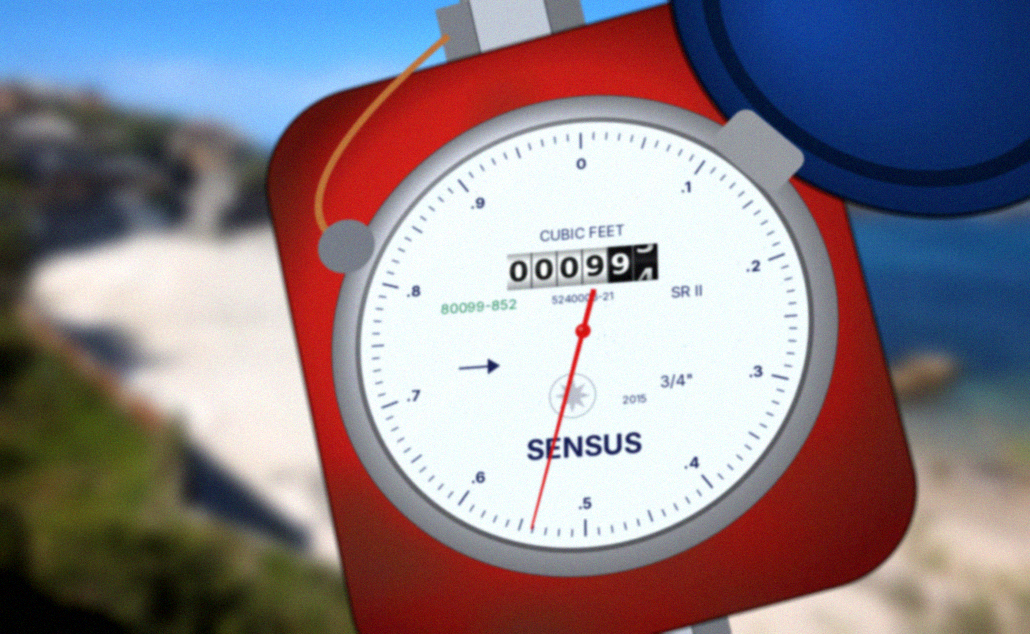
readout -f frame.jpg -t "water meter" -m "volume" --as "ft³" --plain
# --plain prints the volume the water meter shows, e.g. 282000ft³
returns 993.54ft³
